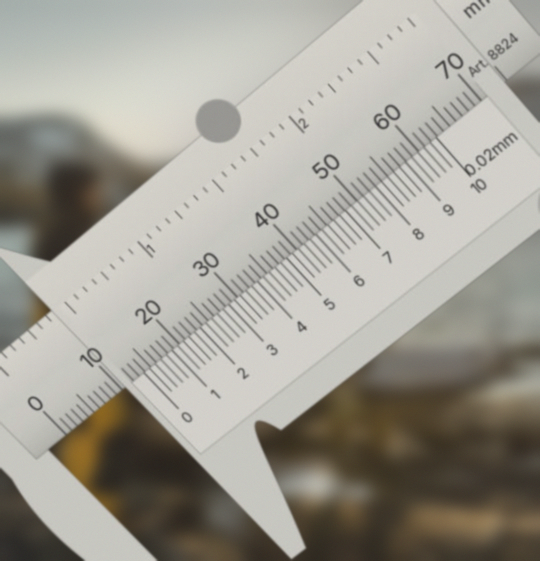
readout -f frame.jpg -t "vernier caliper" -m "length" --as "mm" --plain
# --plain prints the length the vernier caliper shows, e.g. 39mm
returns 13.8mm
